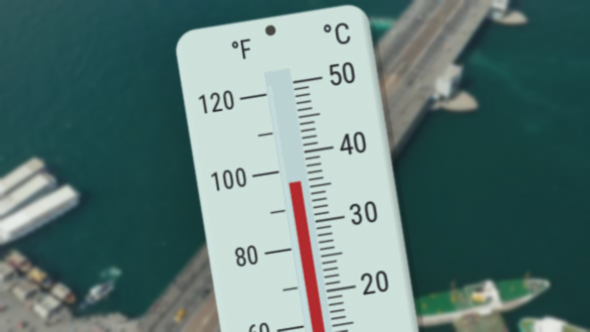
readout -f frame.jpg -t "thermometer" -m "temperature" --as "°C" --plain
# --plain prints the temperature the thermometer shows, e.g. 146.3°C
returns 36°C
